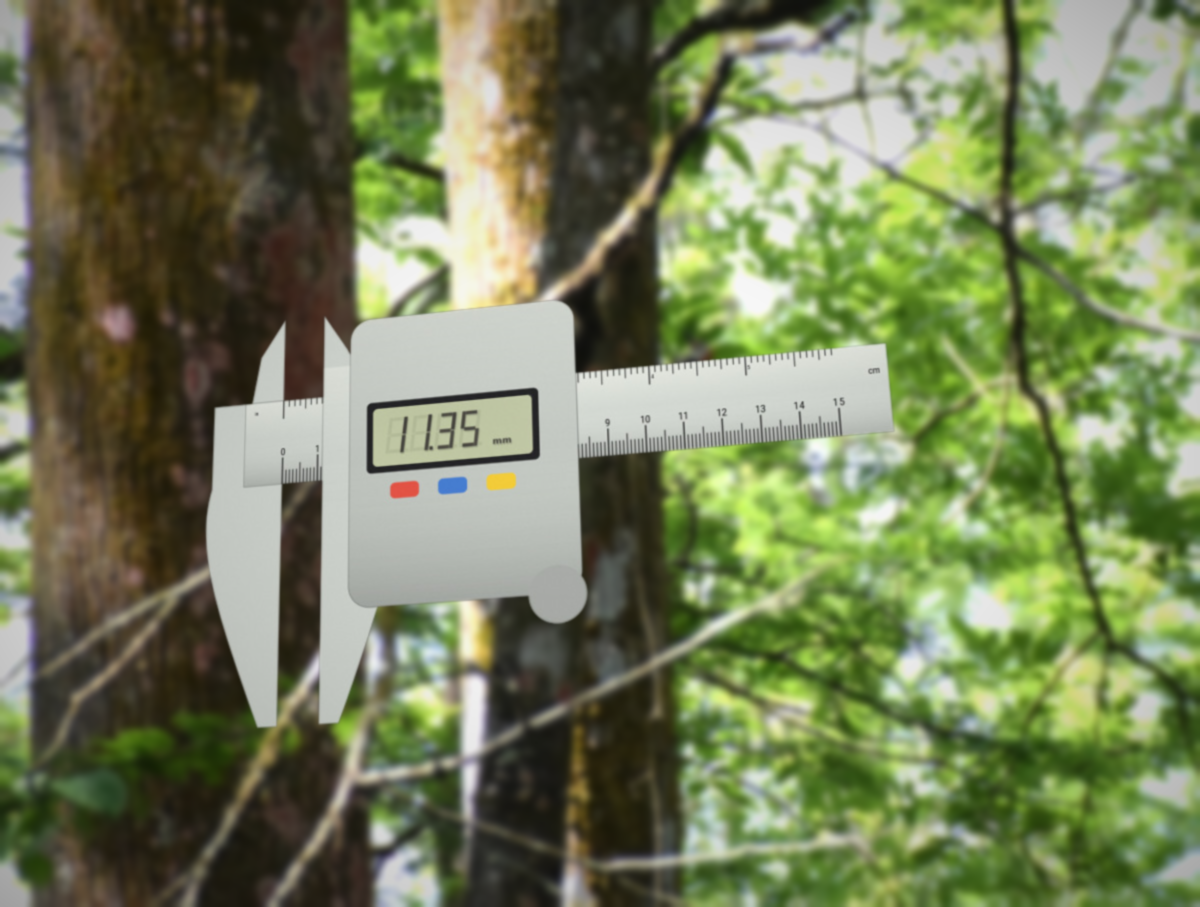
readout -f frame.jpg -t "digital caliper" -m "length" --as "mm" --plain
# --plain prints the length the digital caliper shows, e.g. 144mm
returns 11.35mm
